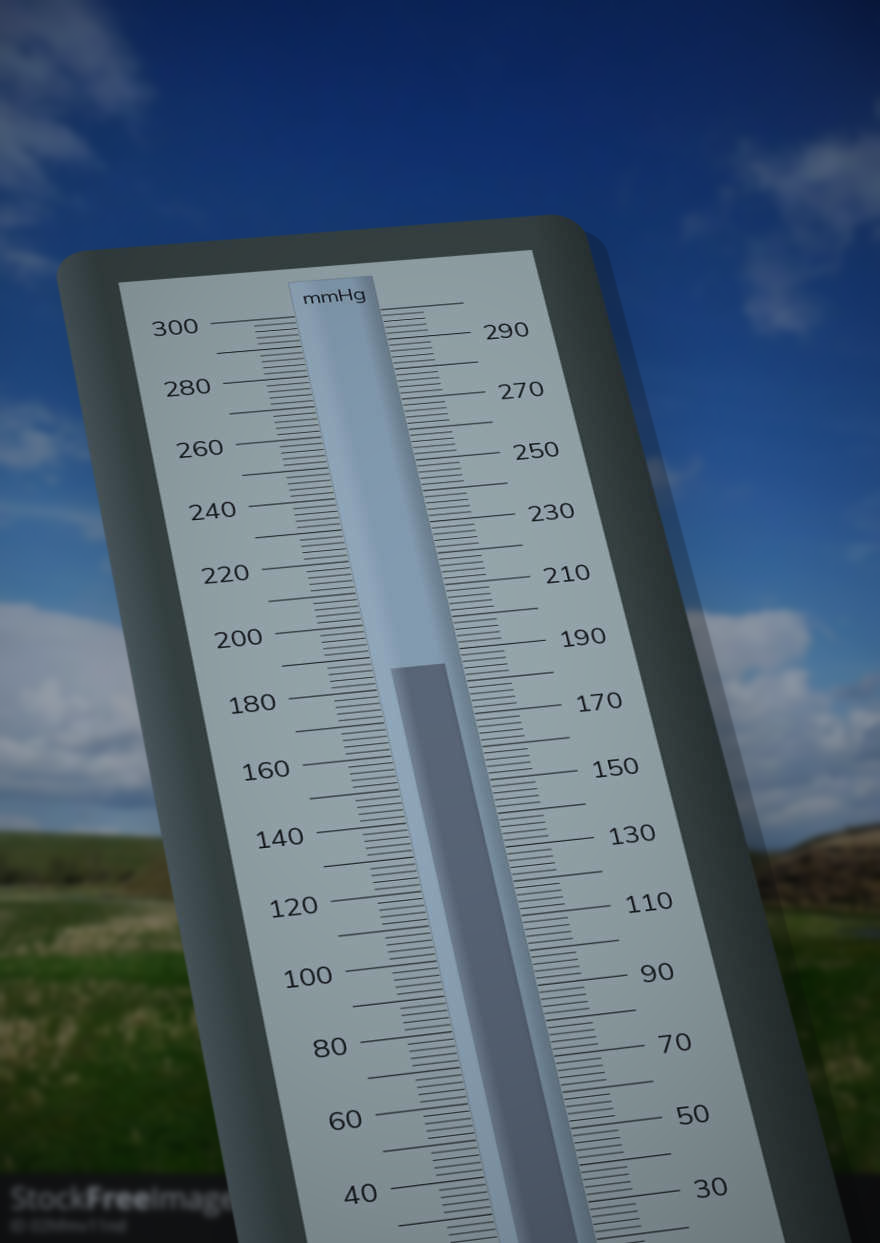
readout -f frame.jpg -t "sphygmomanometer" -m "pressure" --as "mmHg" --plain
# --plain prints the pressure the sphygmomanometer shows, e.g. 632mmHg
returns 186mmHg
